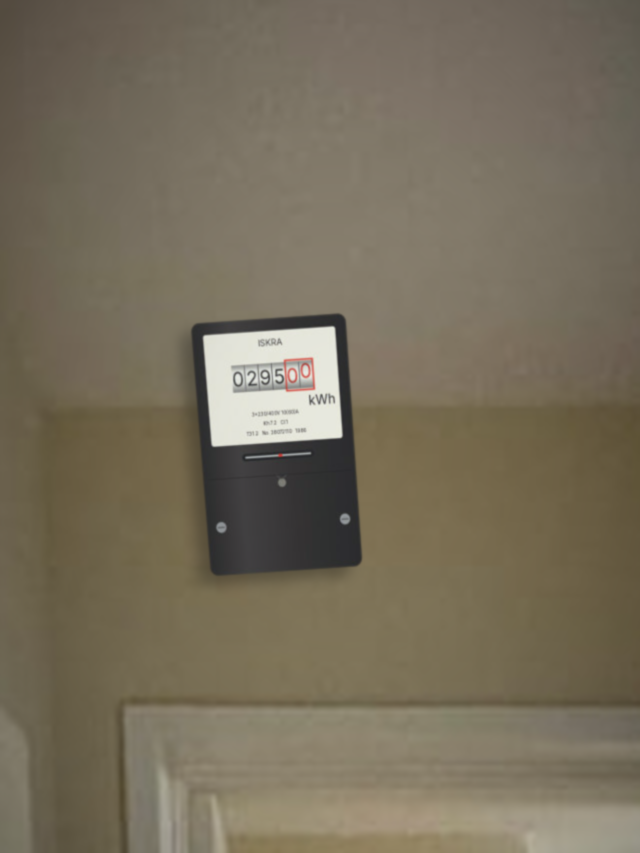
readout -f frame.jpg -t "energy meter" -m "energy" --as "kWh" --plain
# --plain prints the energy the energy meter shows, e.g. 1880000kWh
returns 295.00kWh
